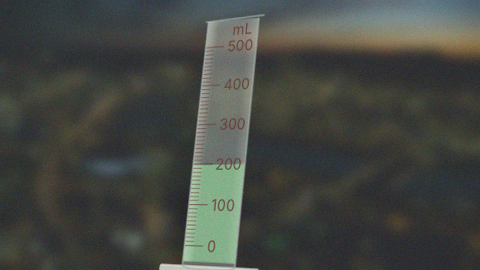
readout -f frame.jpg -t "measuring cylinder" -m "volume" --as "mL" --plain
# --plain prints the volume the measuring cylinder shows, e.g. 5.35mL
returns 200mL
